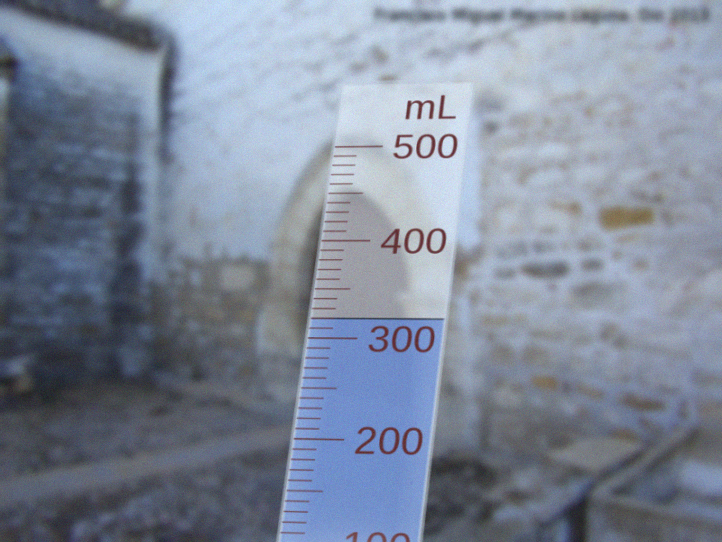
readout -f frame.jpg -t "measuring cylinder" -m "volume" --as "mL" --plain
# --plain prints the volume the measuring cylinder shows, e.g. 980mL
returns 320mL
